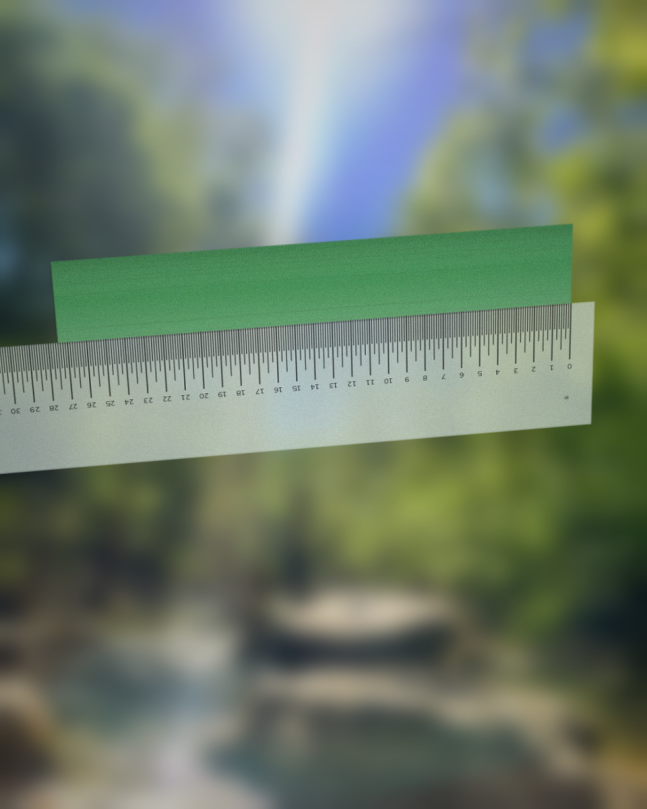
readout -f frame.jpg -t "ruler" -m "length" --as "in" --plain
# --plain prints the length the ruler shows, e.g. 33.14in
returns 27.5in
